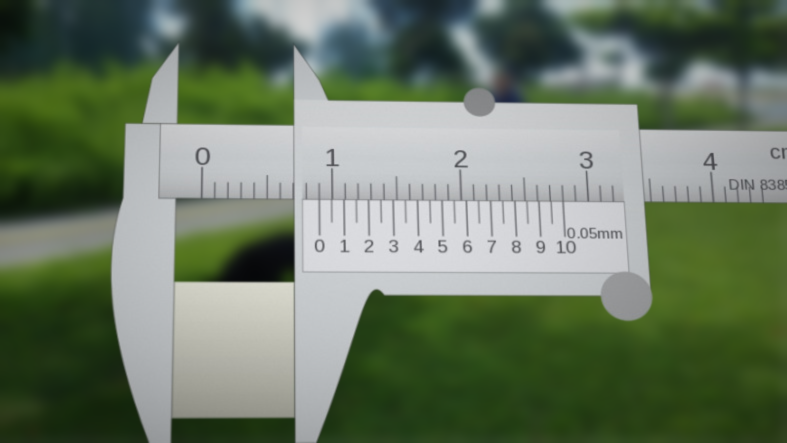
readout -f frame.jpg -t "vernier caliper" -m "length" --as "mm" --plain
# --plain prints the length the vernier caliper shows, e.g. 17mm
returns 9.0mm
